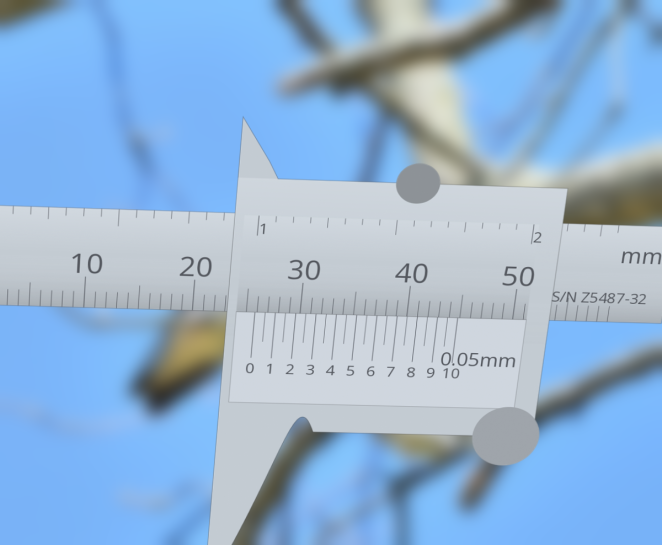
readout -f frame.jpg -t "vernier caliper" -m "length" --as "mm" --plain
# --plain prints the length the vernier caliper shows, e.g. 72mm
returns 25.8mm
